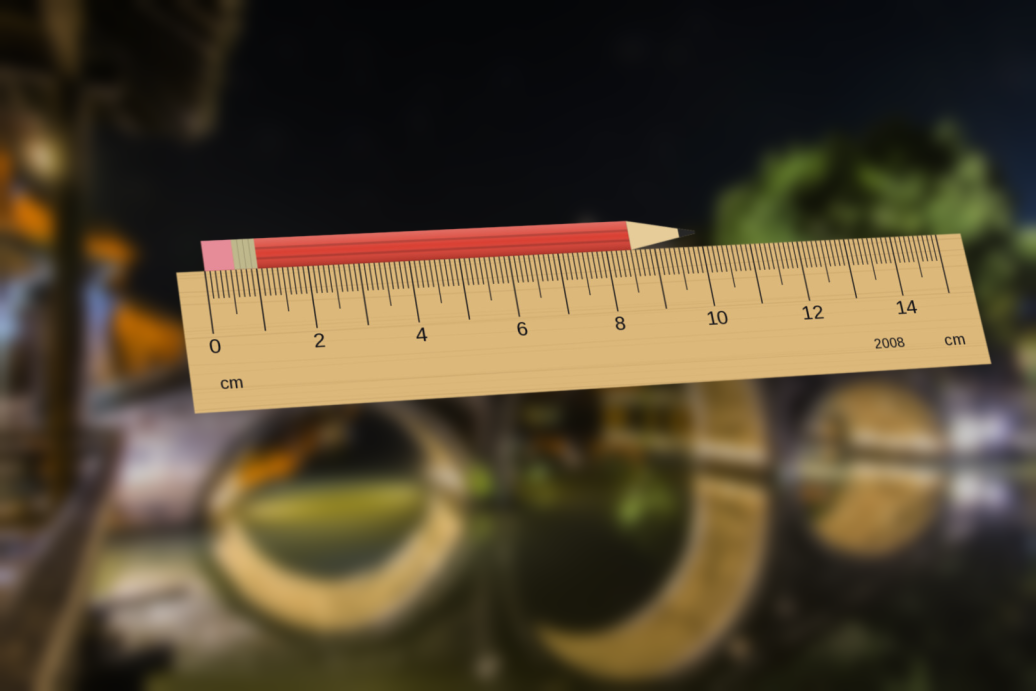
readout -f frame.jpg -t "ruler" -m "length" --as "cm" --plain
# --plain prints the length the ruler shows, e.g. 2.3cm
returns 9.9cm
